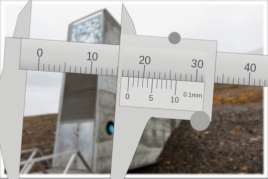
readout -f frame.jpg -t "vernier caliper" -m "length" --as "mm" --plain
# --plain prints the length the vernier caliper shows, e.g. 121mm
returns 17.2mm
